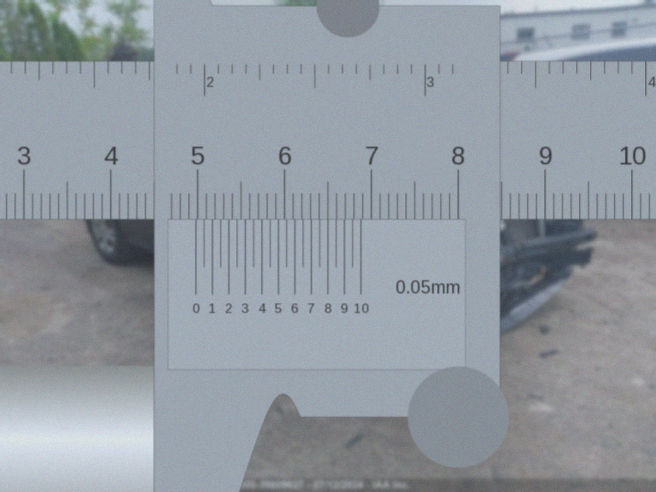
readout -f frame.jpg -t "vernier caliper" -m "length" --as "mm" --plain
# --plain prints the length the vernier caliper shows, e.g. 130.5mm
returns 49.8mm
